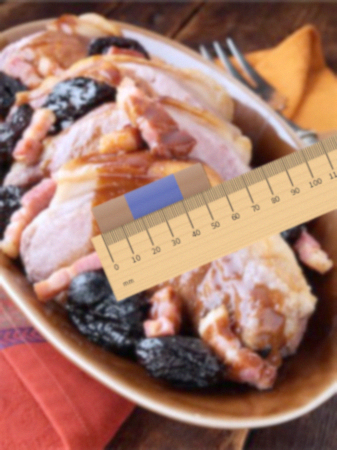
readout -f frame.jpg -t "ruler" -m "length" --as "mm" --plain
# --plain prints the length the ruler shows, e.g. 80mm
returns 55mm
